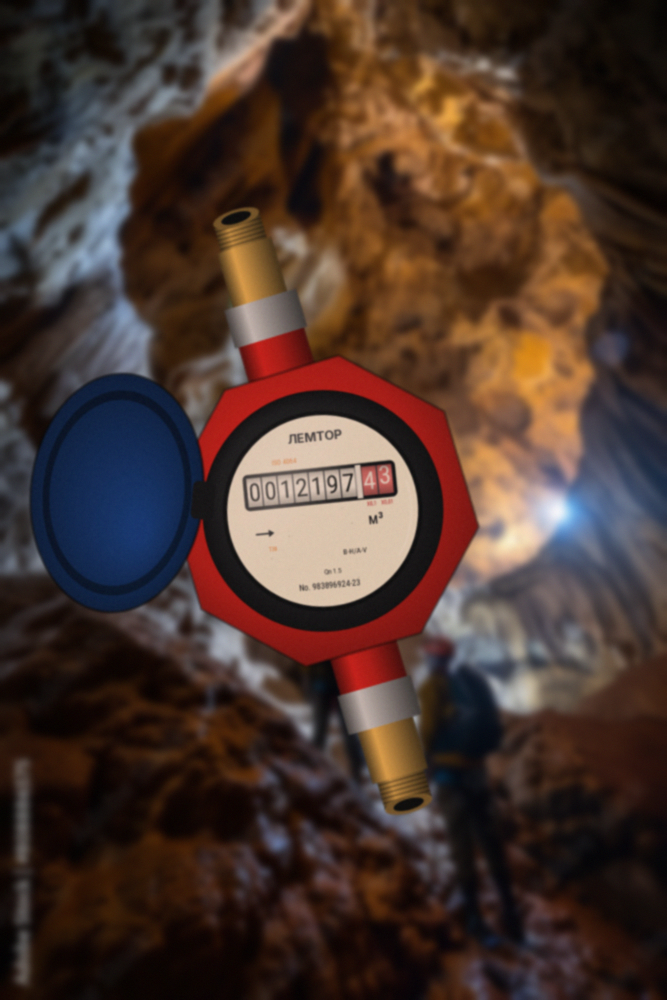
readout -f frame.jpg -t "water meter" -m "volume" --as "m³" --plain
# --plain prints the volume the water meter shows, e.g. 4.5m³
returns 12197.43m³
